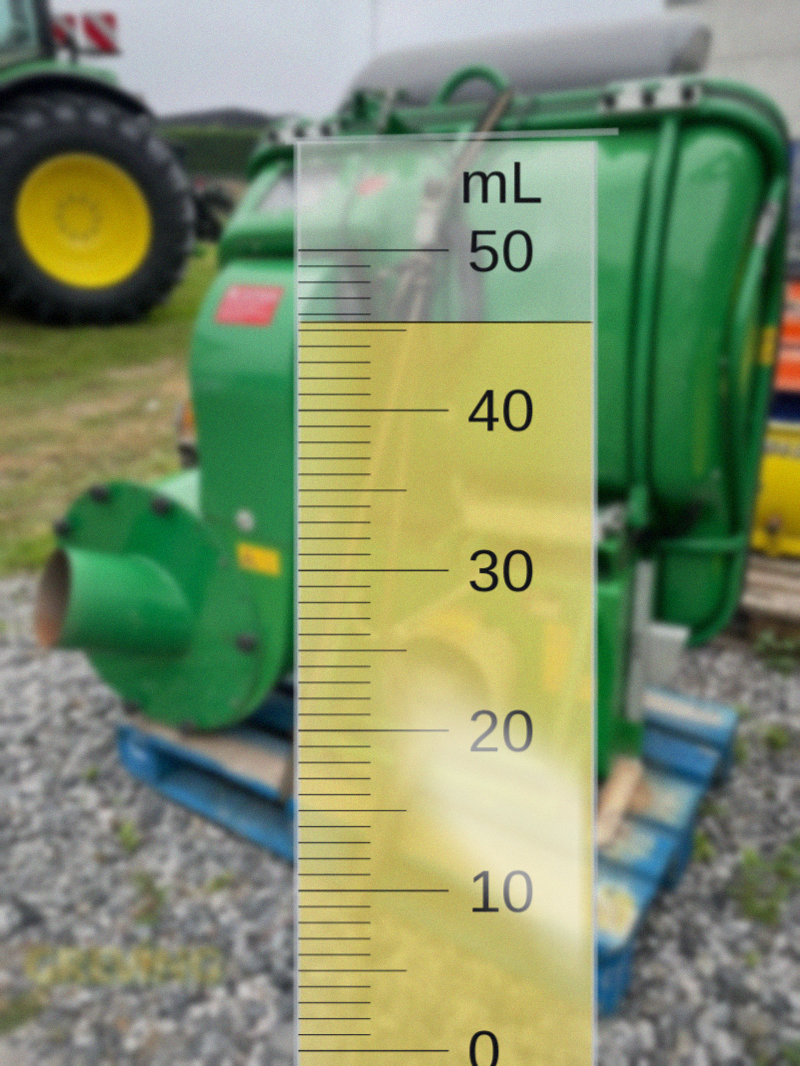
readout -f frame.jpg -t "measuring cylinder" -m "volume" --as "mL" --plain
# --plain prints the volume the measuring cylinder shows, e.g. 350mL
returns 45.5mL
